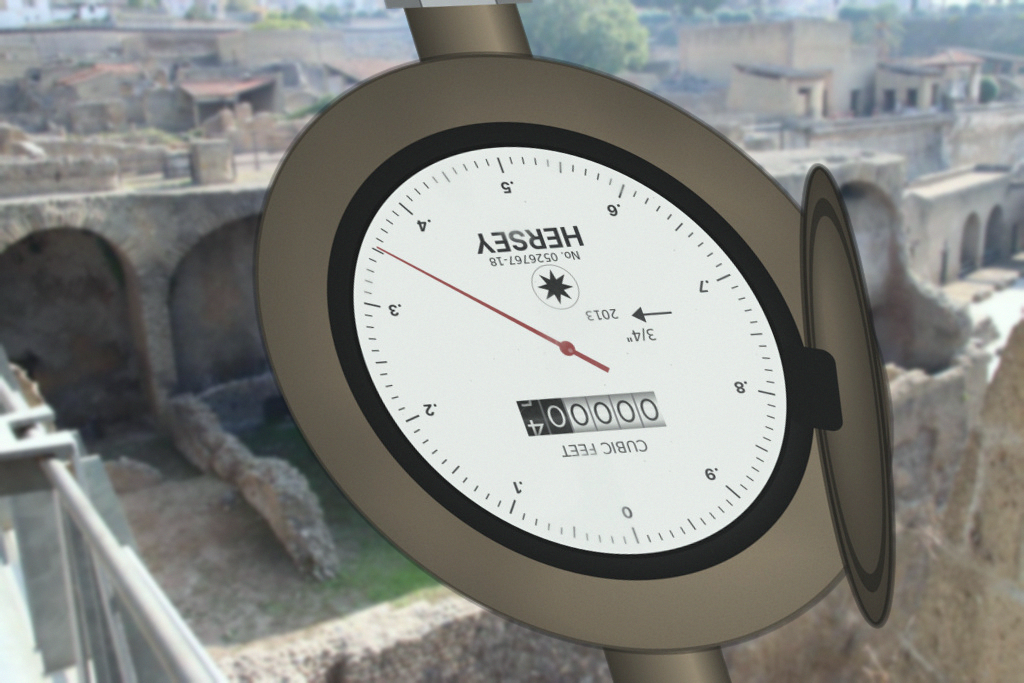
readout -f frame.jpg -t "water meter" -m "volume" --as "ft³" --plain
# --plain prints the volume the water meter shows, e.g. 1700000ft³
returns 4.35ft³
